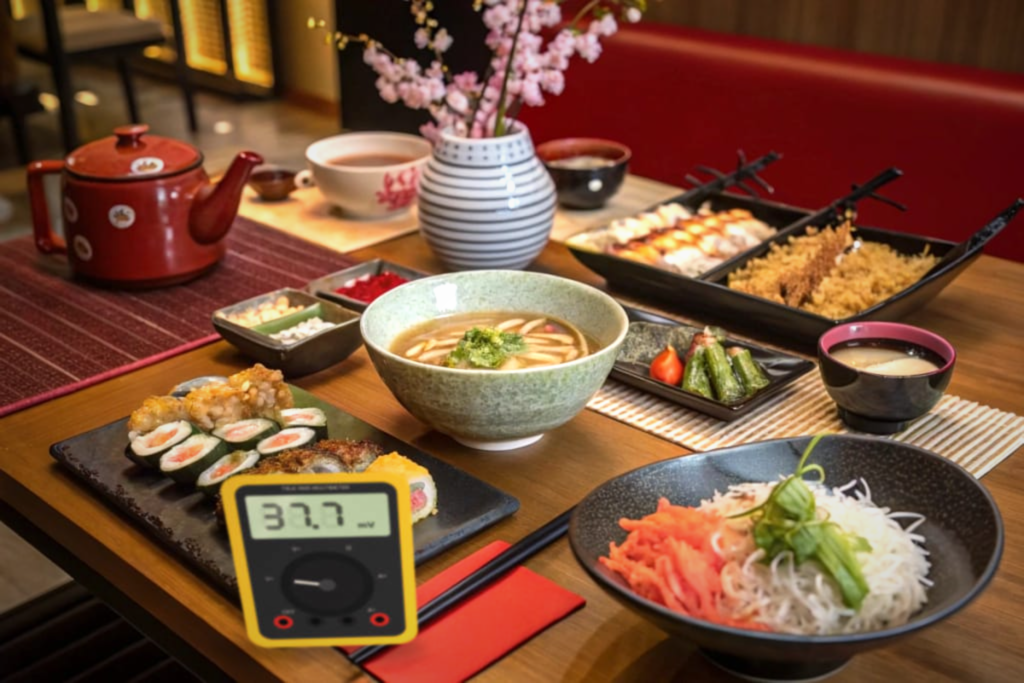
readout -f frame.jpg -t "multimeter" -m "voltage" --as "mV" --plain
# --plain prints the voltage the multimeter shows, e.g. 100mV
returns 37.7mV
